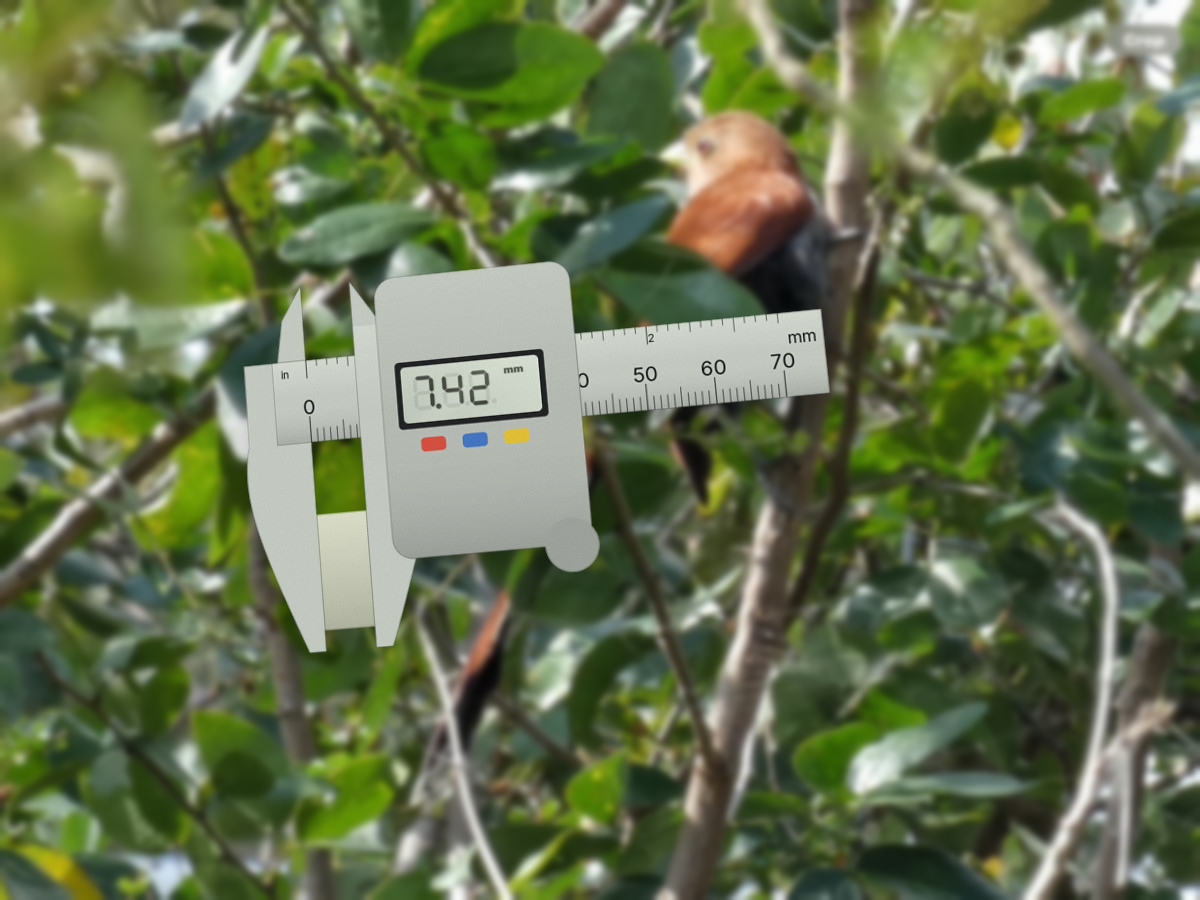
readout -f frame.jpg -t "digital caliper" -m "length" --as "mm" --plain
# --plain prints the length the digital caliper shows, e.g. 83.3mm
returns 7.42mm
